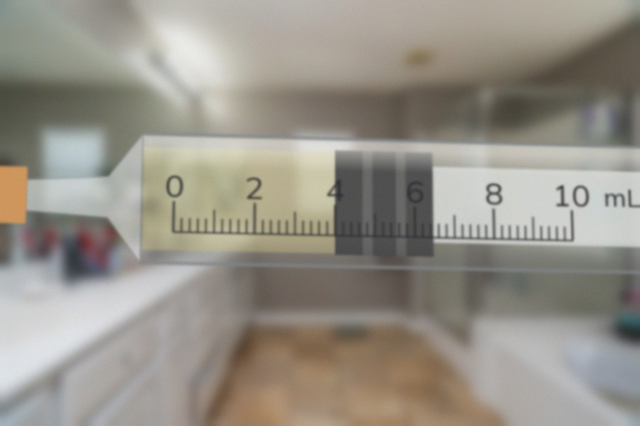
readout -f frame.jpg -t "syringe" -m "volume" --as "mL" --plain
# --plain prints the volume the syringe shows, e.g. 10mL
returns 4mL
